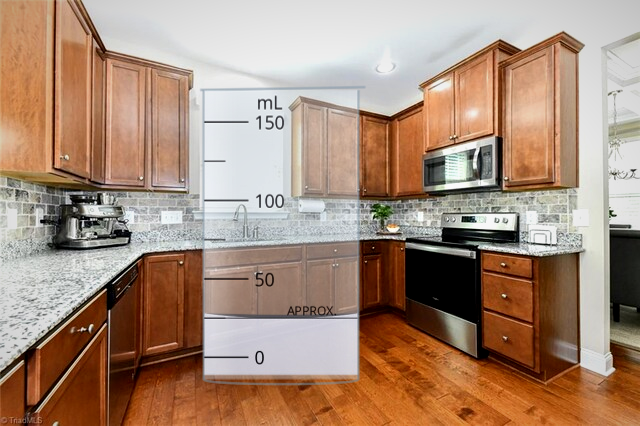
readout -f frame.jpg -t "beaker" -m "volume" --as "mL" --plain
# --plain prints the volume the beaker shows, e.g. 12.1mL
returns 25mL
